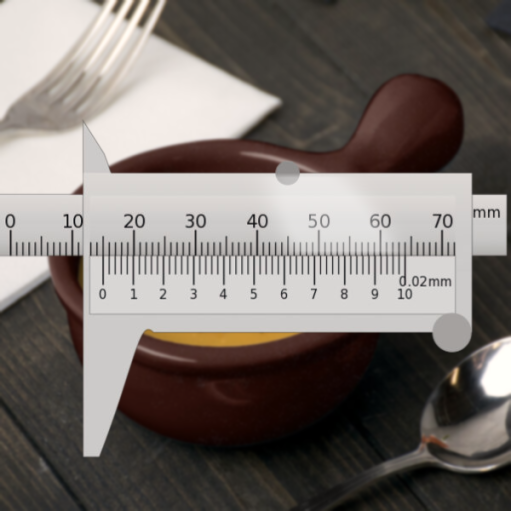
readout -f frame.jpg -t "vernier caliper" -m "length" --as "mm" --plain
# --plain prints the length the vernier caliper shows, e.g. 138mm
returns 15.0mm
